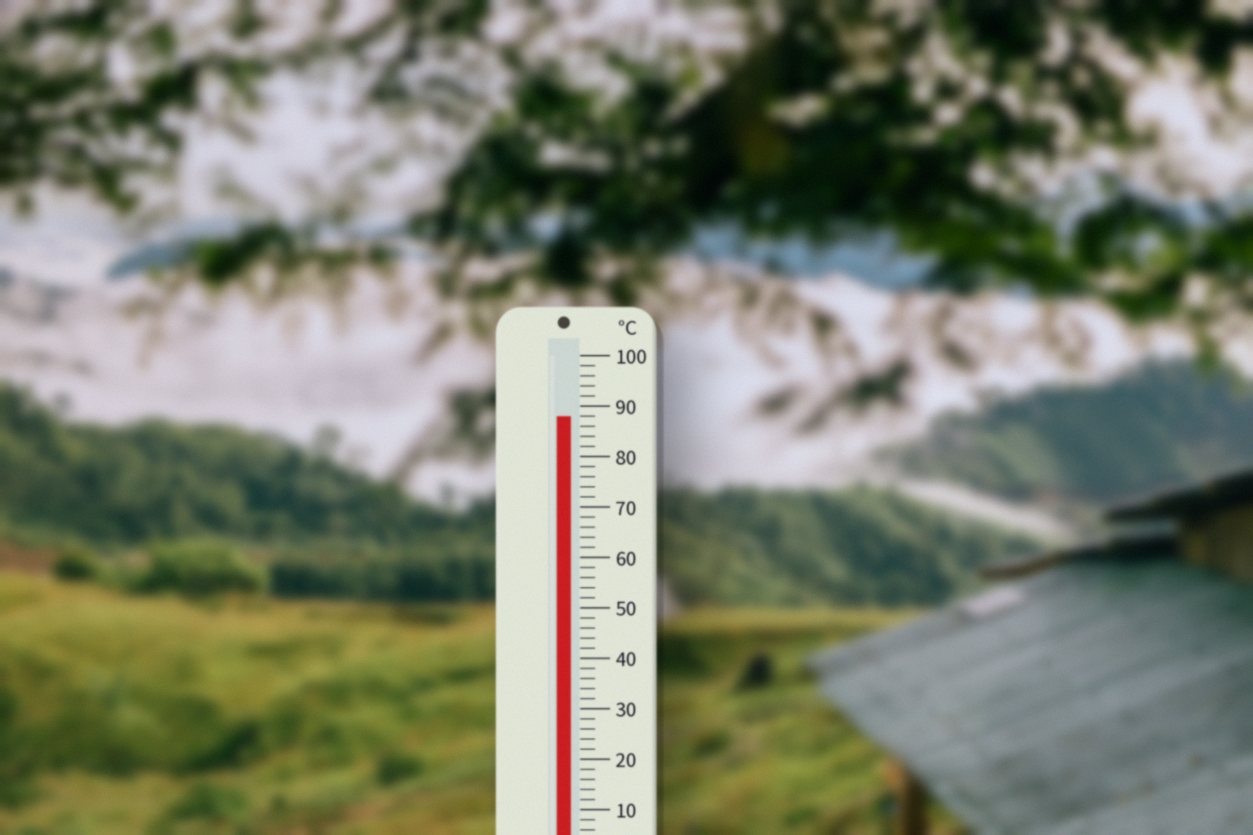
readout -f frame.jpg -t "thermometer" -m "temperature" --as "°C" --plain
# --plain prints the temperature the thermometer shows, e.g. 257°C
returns 88°C
